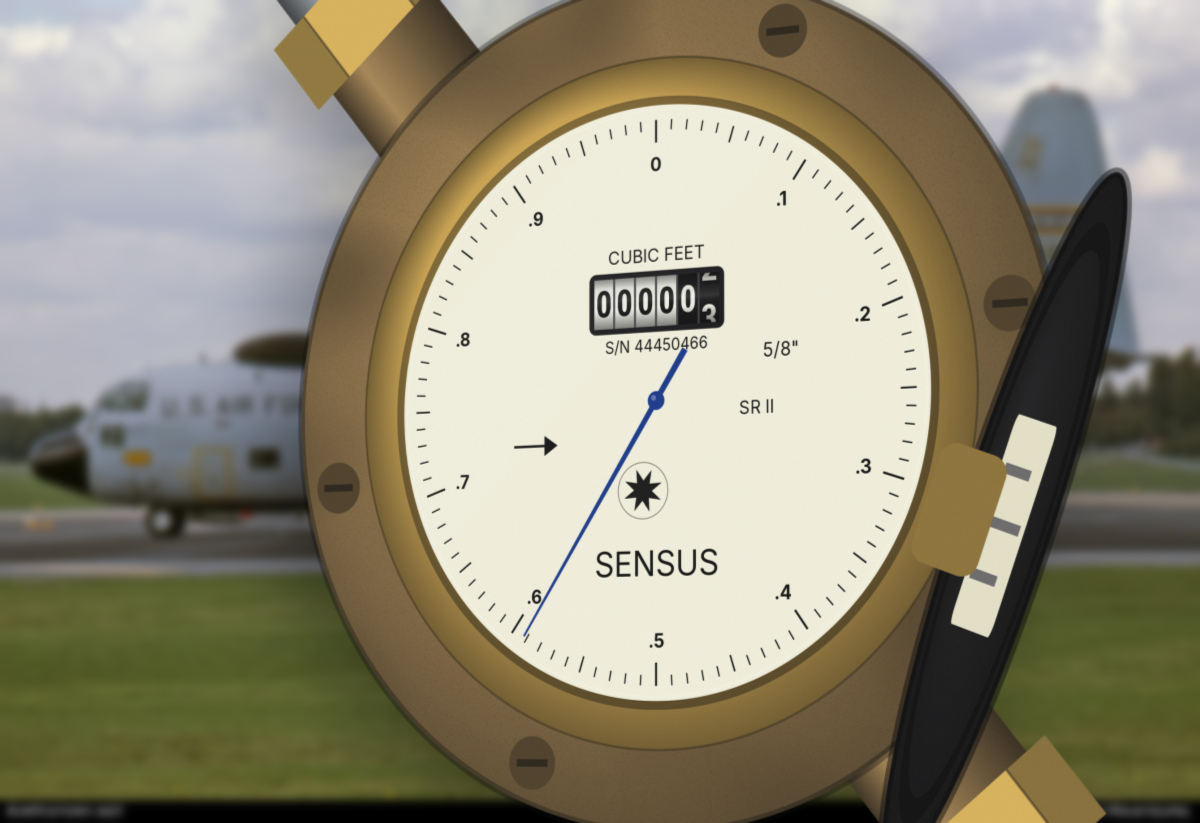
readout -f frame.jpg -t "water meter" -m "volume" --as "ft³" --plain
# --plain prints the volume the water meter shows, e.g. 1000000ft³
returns 2.59ft³
